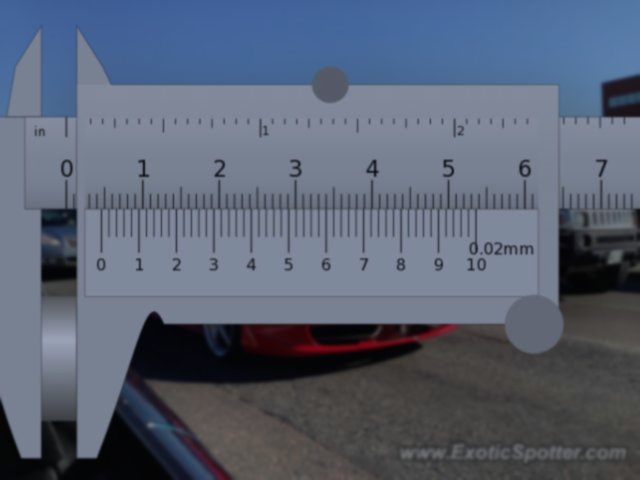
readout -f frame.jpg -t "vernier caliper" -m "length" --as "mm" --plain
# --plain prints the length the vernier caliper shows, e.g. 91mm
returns 4.6mm
